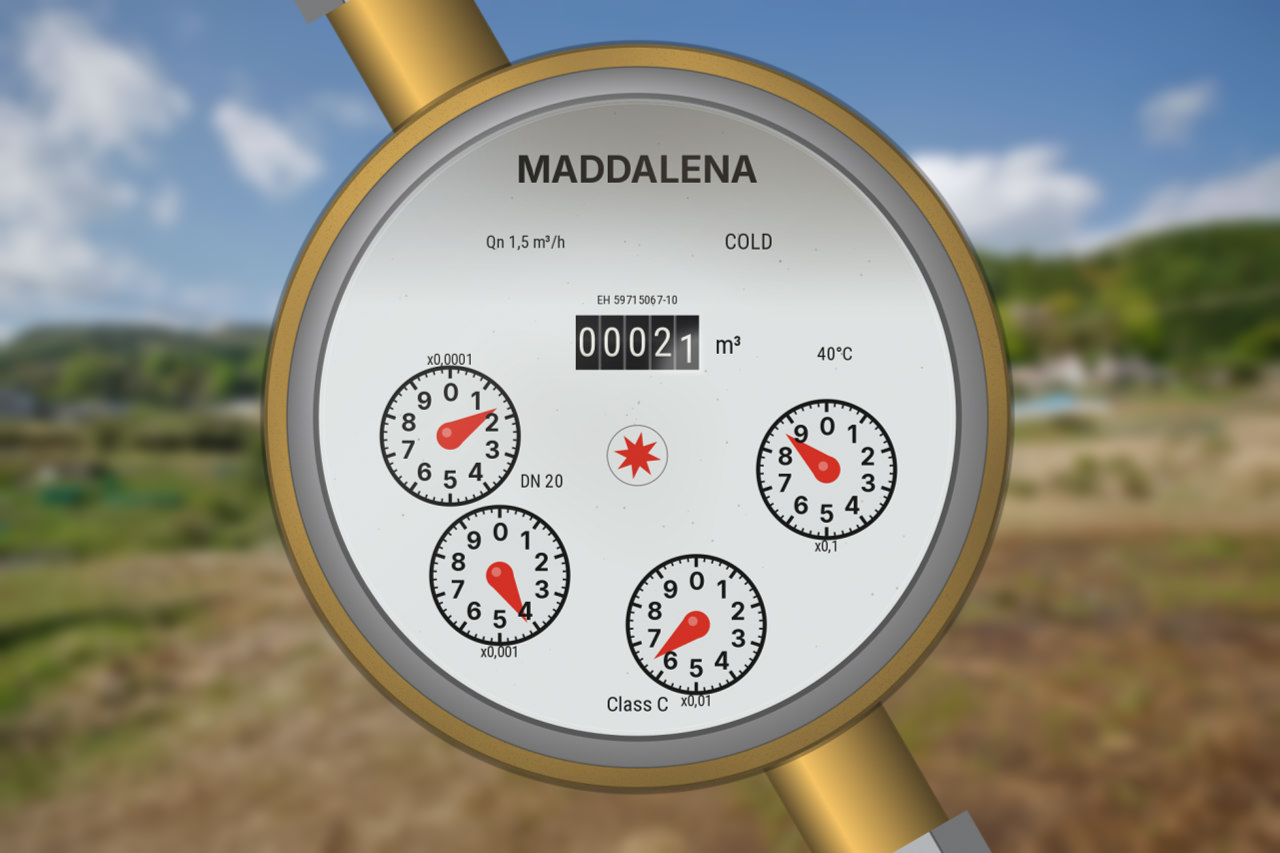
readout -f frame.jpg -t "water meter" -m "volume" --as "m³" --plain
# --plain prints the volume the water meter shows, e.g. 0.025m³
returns 20.8641m³
